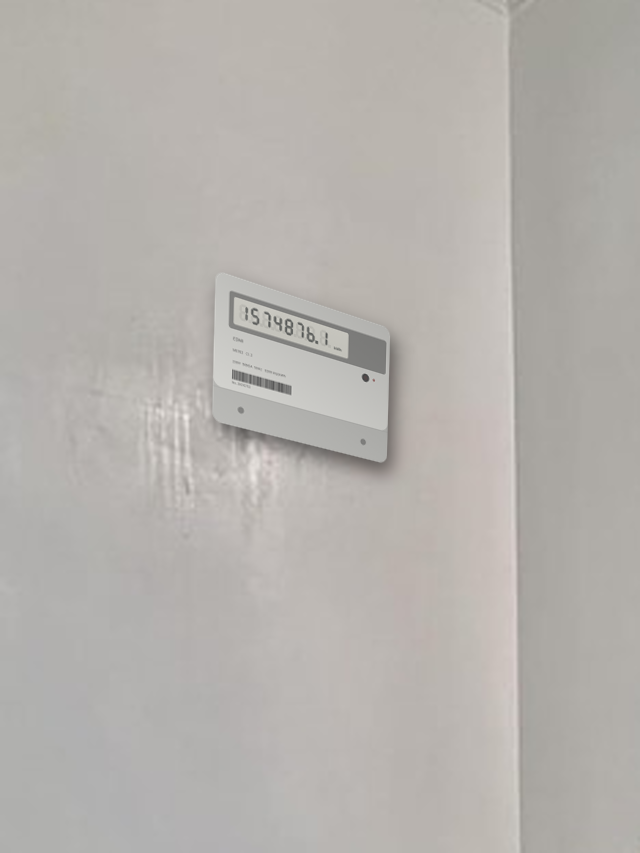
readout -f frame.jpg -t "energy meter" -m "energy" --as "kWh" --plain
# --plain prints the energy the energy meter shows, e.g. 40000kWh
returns 1574876.1kWh
